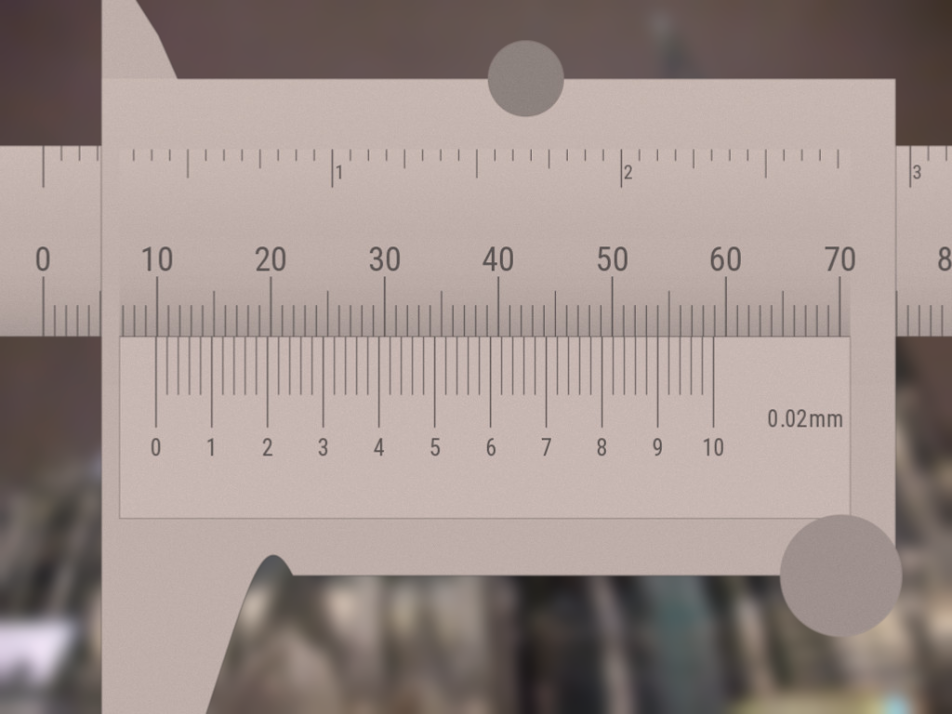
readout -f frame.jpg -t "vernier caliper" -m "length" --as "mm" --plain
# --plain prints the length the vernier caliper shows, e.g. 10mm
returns 9.9mm
